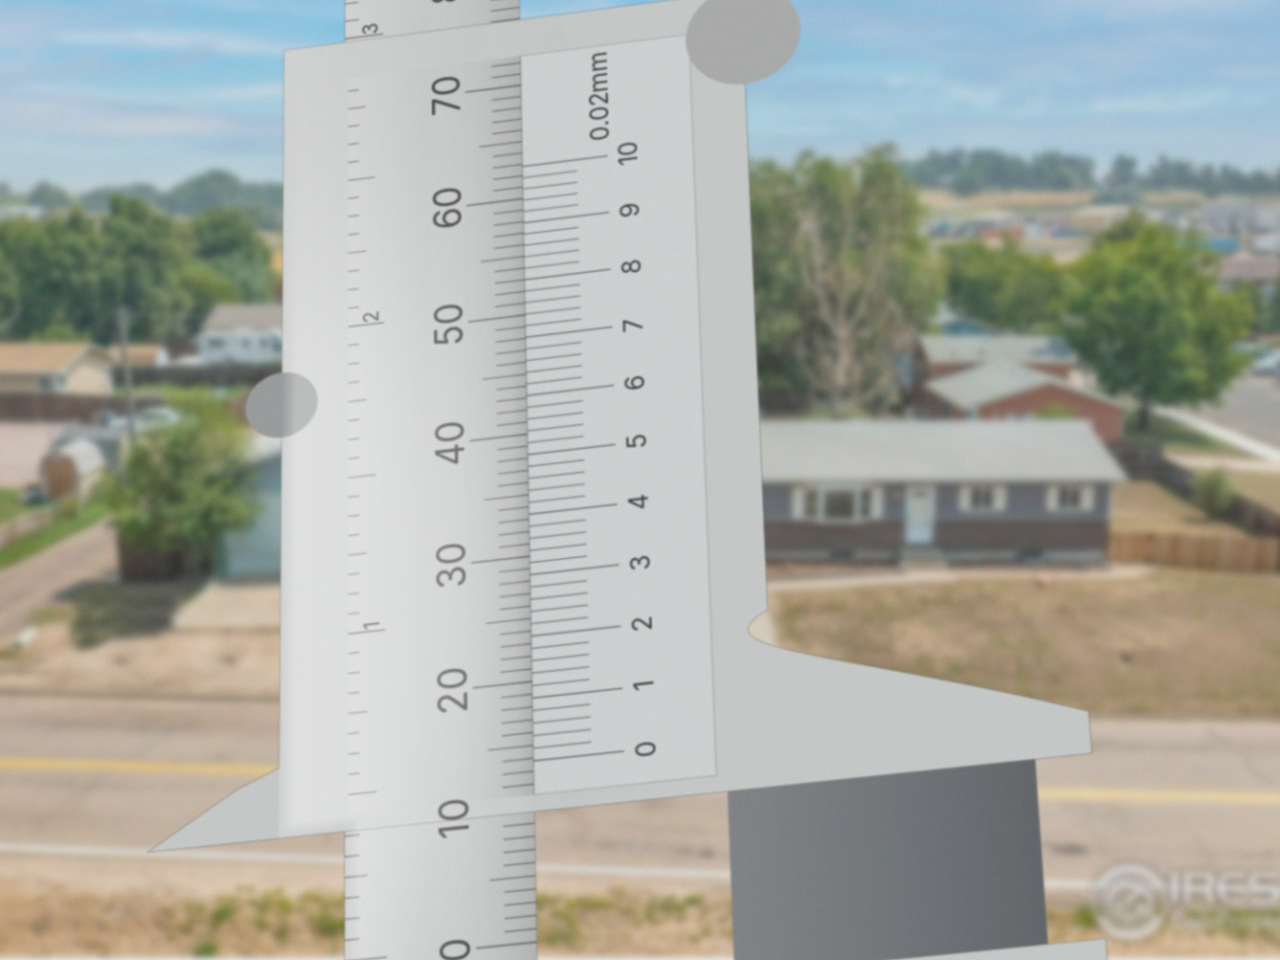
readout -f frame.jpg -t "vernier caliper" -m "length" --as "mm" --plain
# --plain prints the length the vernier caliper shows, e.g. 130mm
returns 13.8mm
